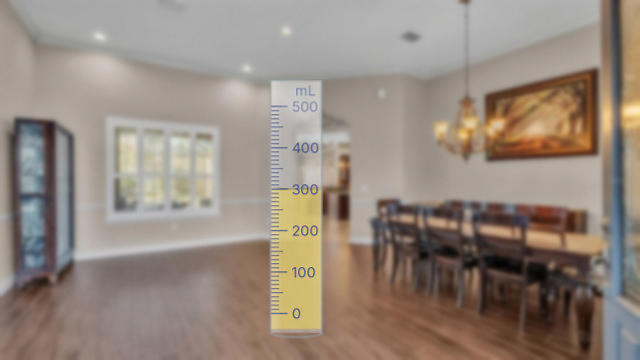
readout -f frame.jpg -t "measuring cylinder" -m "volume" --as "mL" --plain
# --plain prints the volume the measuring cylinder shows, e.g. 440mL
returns 300mL
